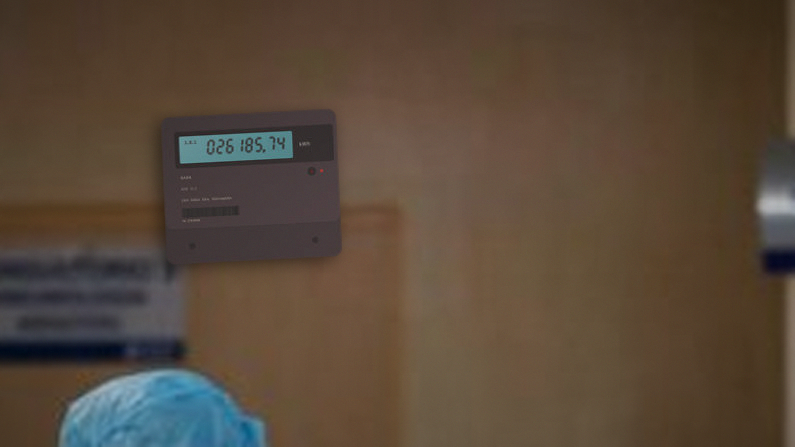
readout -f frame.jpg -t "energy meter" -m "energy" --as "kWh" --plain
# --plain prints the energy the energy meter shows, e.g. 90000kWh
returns 26185.74kWh
